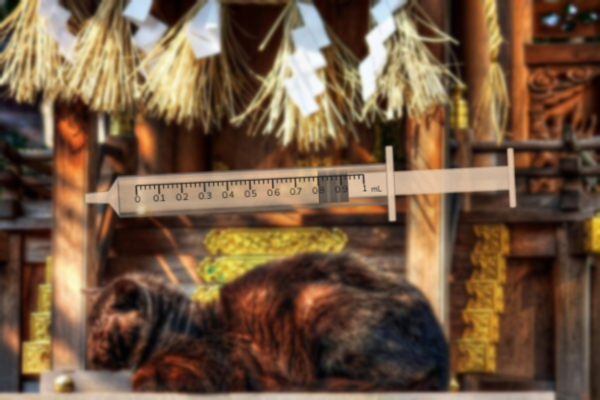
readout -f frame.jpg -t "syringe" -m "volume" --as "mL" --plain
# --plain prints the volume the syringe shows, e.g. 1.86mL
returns 0.8mL
